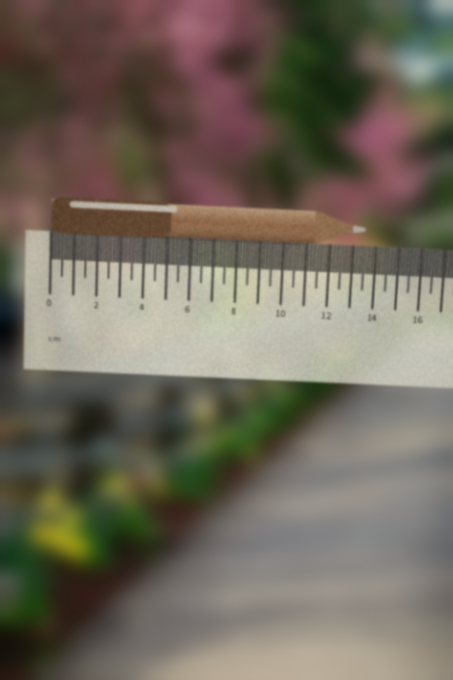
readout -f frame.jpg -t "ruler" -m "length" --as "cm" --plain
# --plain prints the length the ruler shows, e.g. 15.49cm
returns 13.5cm
